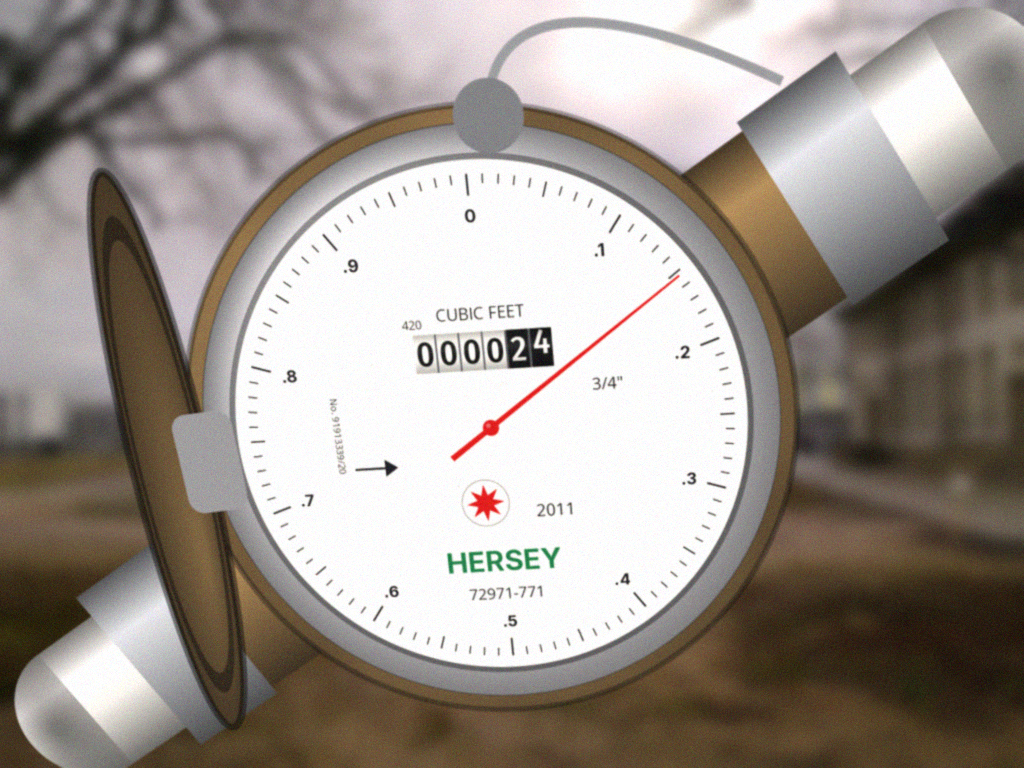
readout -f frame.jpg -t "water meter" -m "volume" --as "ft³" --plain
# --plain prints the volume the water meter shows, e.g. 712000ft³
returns 24.15ft³
